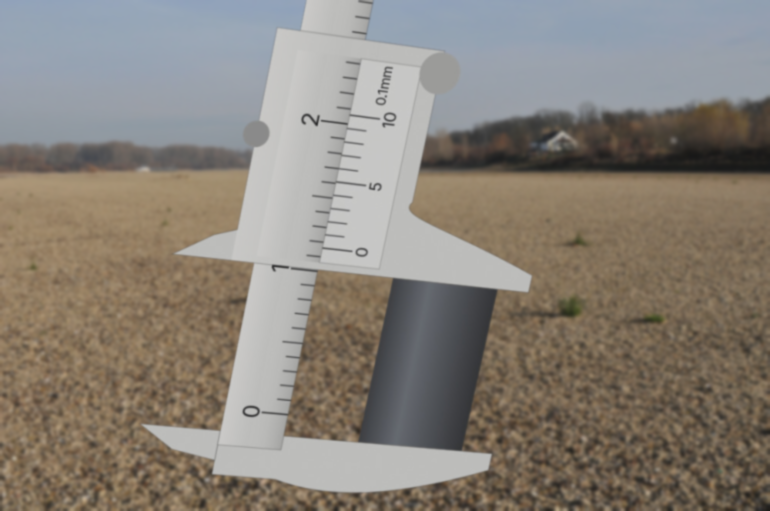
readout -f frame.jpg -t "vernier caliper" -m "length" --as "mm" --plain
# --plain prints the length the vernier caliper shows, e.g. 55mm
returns 11.6mm
